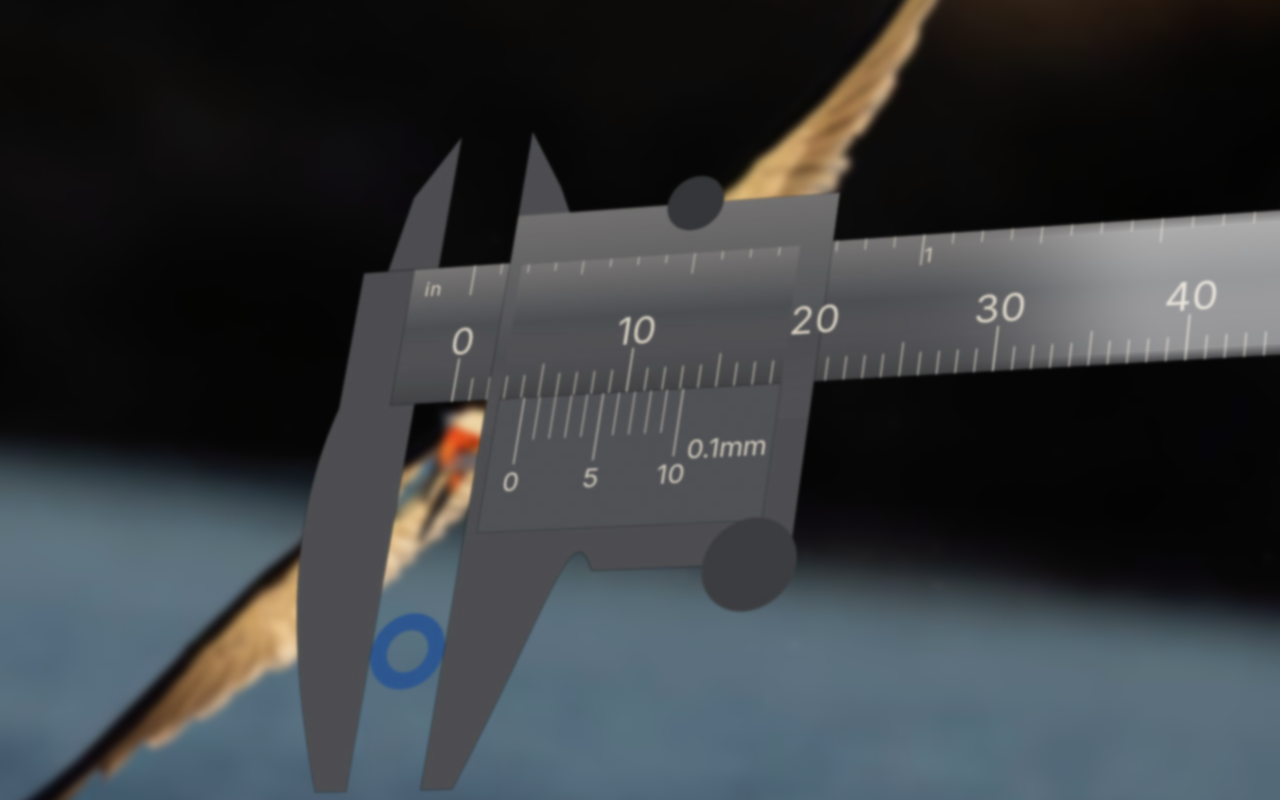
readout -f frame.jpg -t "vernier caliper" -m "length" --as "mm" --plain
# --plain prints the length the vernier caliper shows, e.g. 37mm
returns 4.2mm
